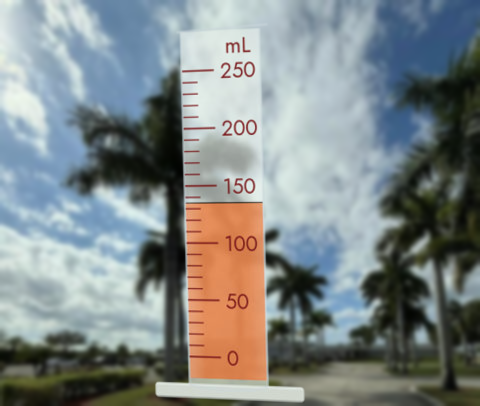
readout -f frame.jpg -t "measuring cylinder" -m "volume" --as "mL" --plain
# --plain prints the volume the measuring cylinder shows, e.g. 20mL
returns 135mL
